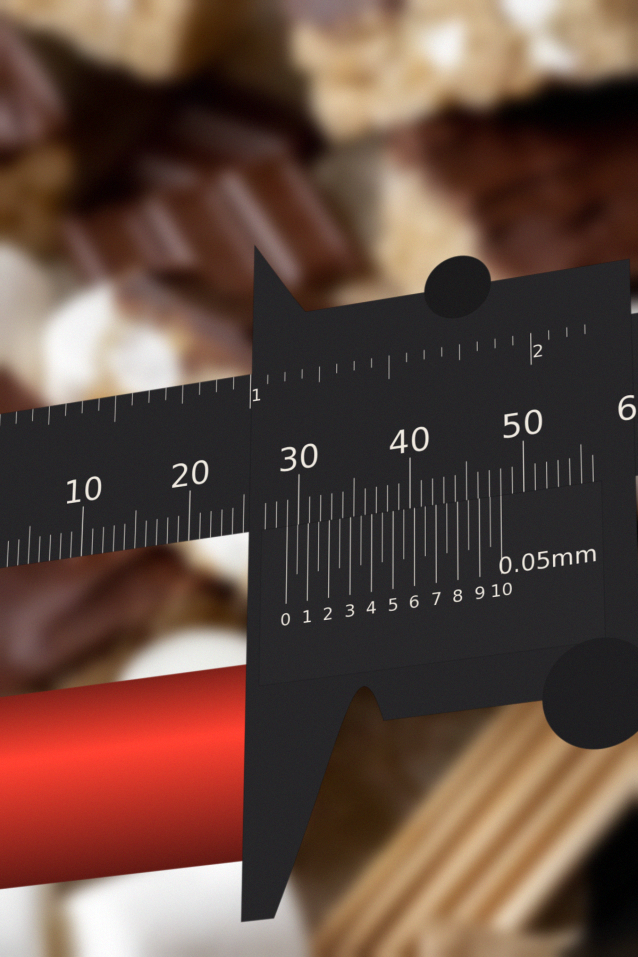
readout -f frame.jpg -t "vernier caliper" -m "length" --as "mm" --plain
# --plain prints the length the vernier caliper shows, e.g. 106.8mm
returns 29.0mm
